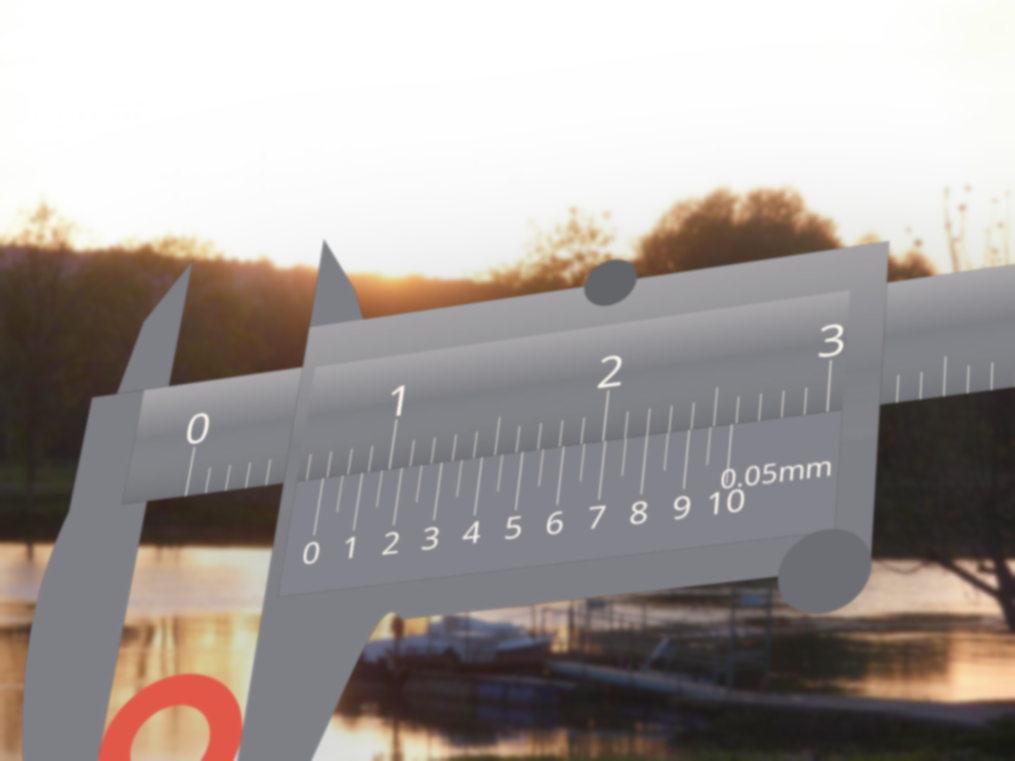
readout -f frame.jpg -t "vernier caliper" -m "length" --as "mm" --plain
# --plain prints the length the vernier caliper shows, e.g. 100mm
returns 6.8mm
